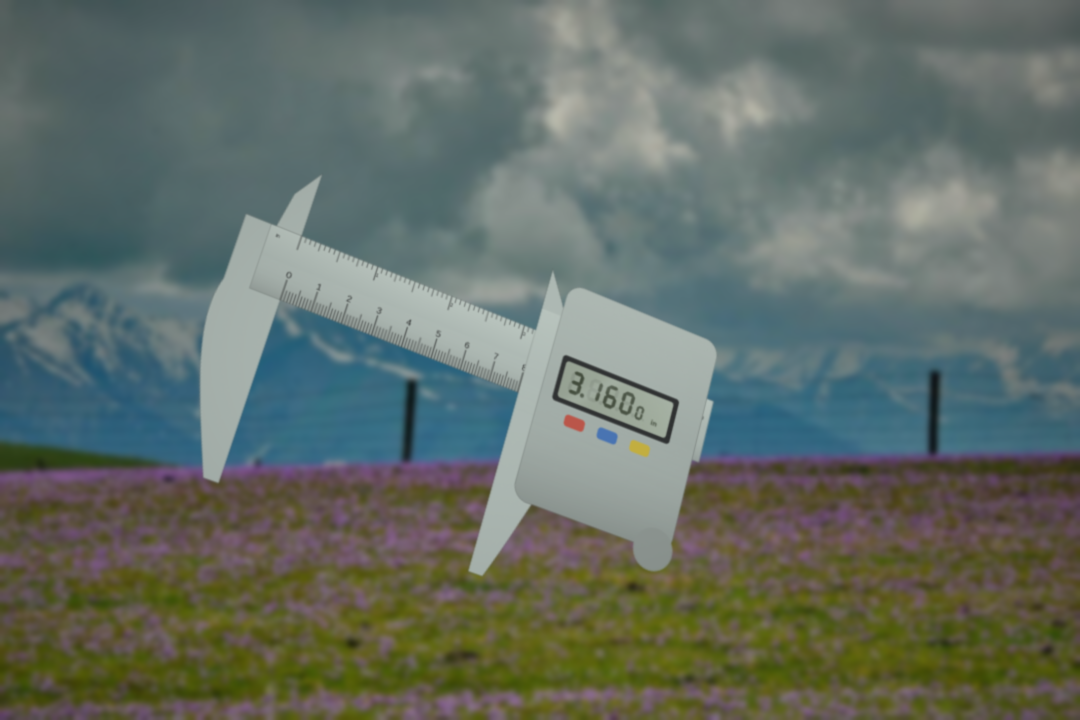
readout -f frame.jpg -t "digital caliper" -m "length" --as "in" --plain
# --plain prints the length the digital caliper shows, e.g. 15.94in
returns 3.1600in
